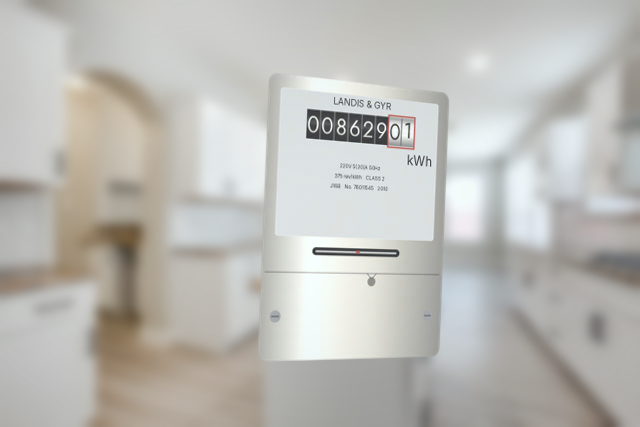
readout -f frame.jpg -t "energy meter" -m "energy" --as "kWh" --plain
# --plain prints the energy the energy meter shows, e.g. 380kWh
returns 8629.01kWh
